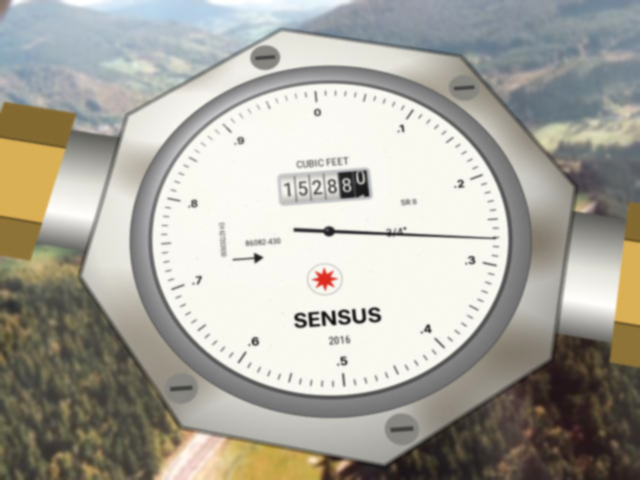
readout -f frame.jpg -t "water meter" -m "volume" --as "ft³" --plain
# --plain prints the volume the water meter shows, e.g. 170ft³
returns 152880.27ft³
